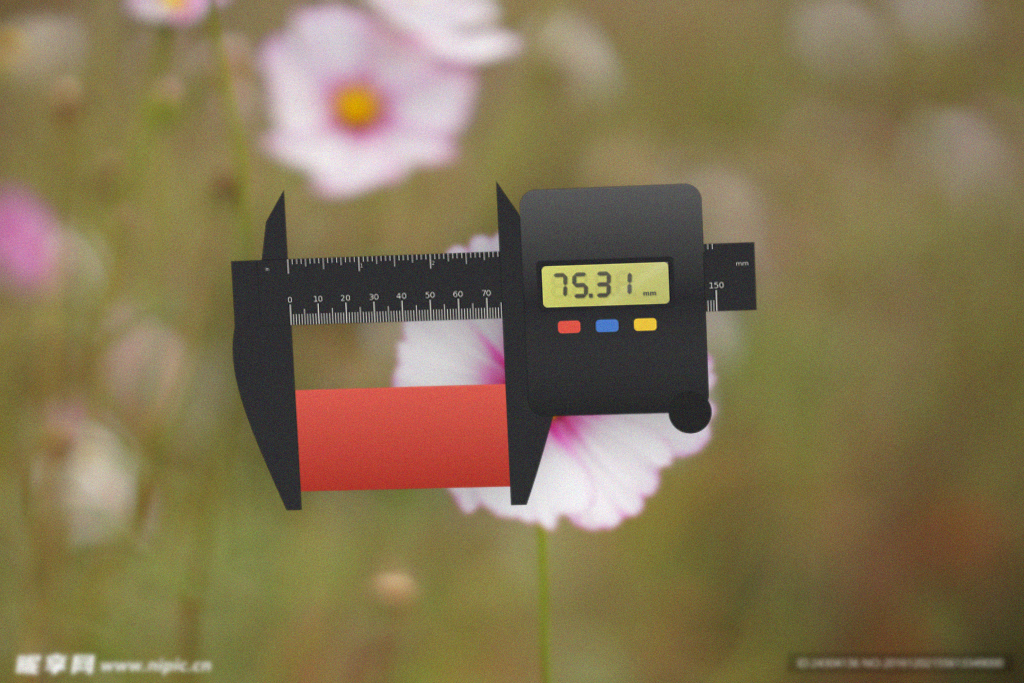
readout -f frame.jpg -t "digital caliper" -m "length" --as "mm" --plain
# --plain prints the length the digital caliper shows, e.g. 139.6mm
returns 75.31mm
